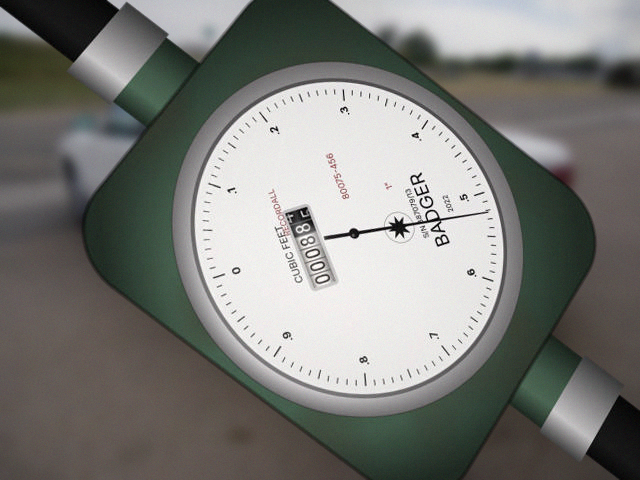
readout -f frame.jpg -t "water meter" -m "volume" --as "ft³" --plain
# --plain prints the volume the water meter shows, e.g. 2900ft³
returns 884.52ft³
